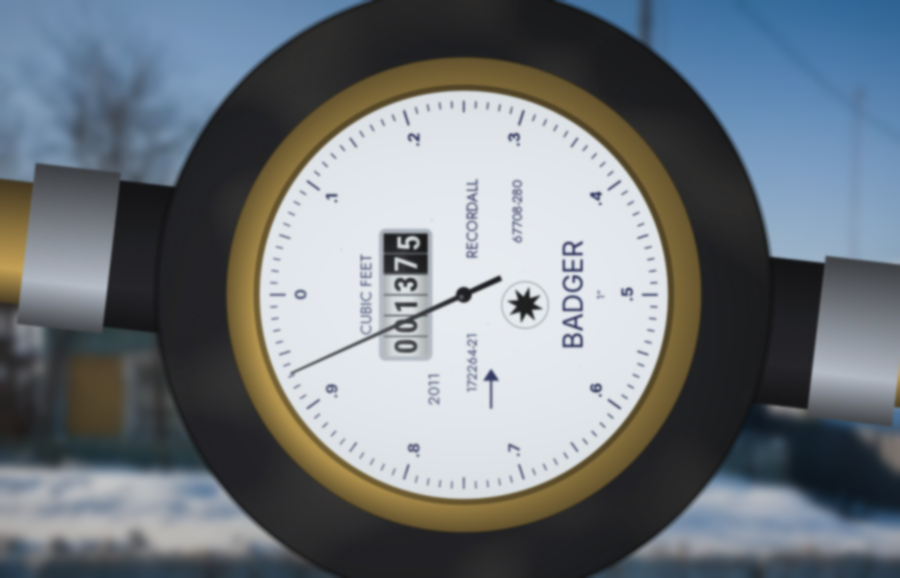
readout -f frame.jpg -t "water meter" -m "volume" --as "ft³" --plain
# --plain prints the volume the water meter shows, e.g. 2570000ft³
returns 1374.93ft³
